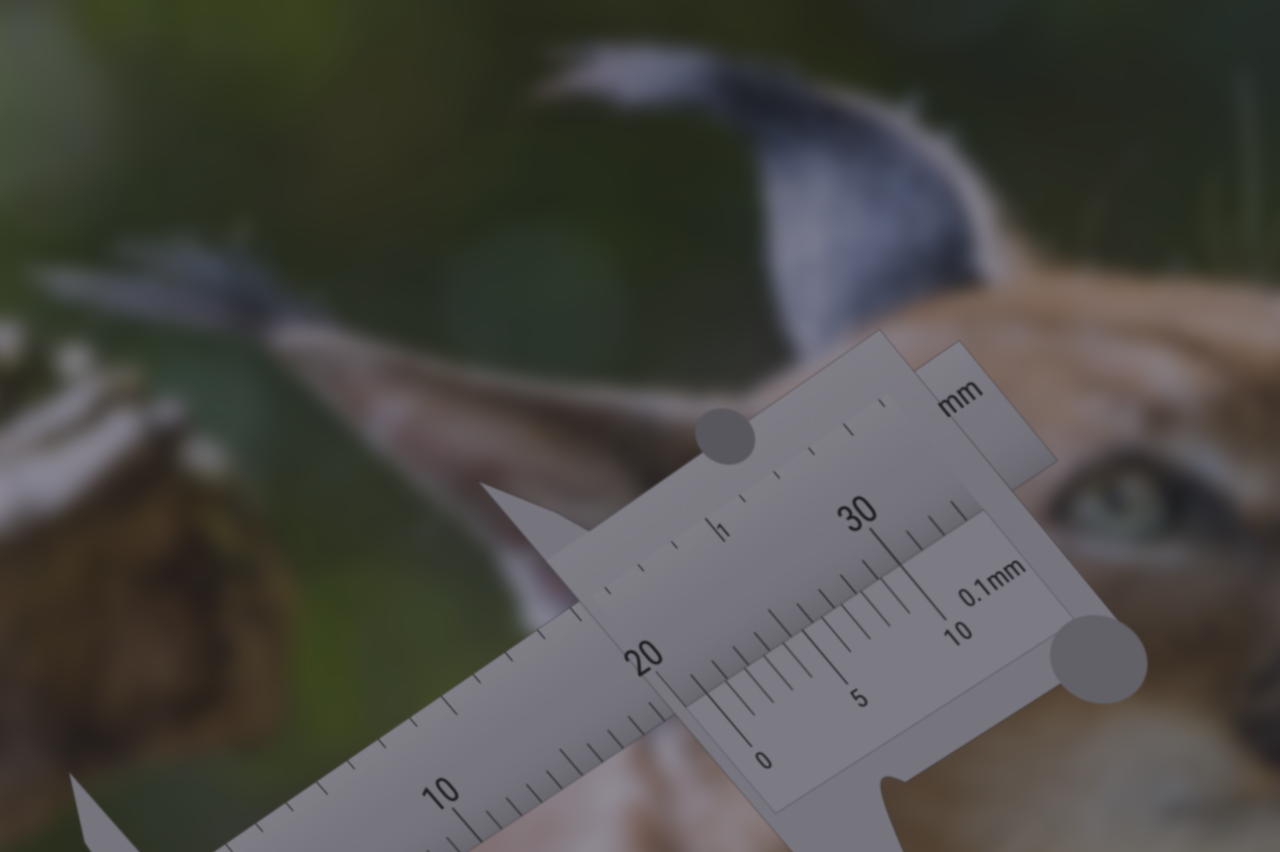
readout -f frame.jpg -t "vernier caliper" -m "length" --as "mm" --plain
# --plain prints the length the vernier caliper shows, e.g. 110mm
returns 21.0mm
